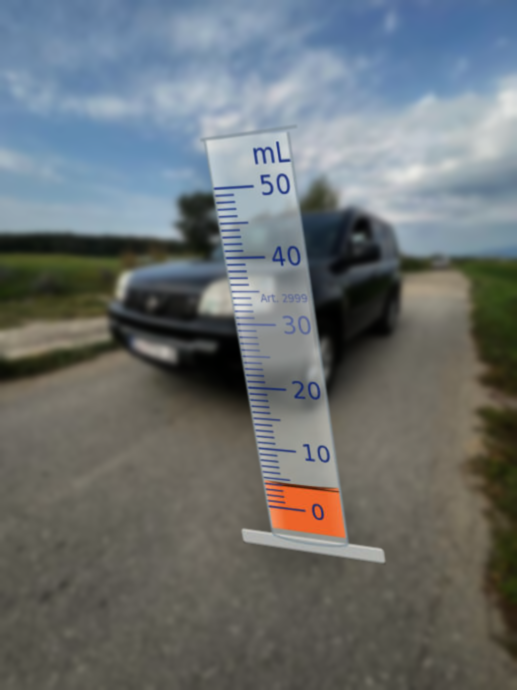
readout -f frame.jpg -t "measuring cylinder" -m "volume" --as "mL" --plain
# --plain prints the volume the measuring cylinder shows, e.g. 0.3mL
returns 4mL
